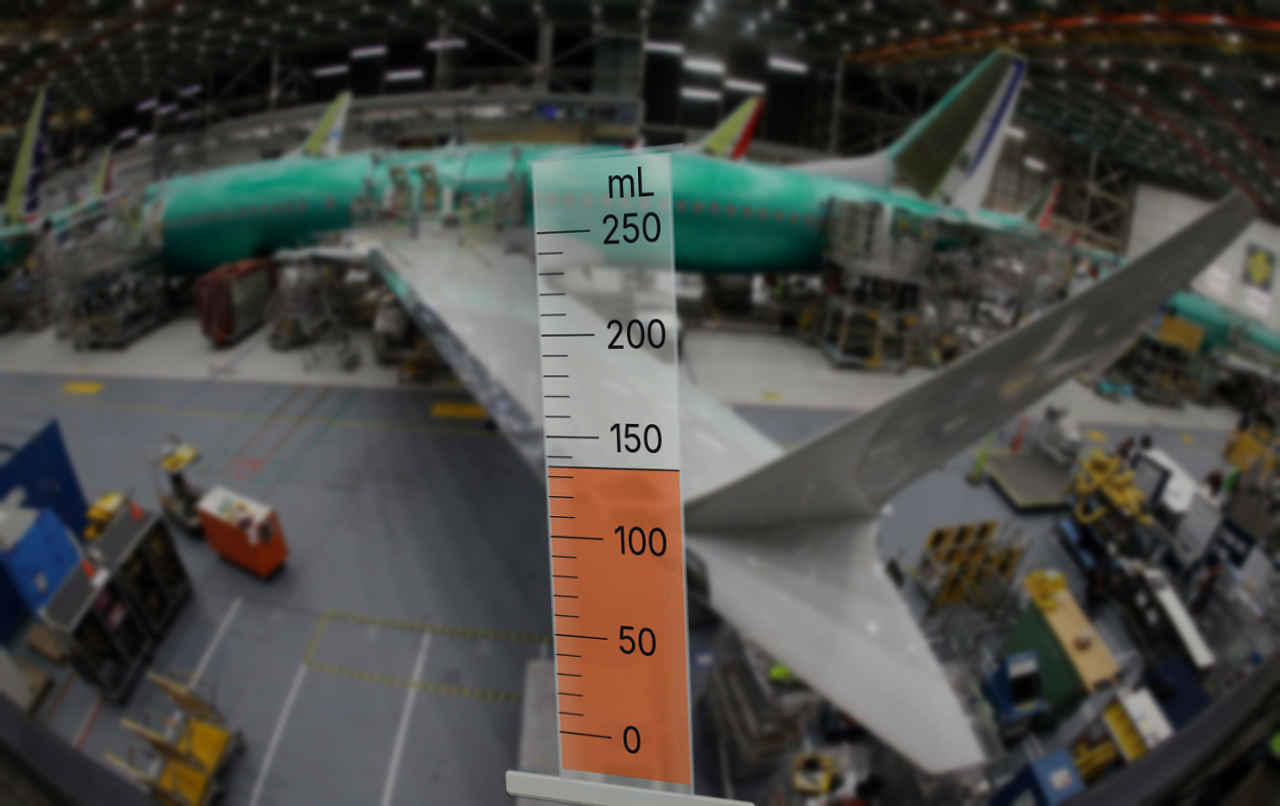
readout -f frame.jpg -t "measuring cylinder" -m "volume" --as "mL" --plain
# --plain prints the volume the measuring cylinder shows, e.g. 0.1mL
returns 135mL
